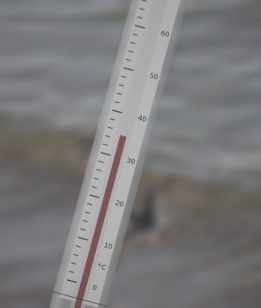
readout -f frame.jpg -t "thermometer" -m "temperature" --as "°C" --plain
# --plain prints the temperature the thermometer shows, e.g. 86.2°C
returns 35°C
